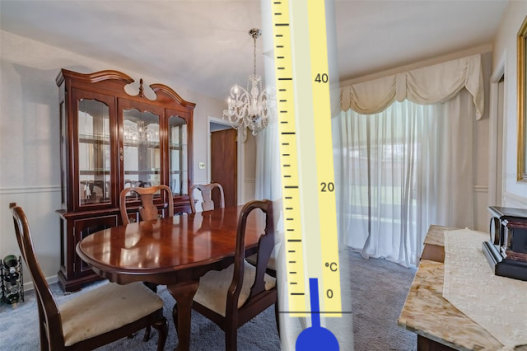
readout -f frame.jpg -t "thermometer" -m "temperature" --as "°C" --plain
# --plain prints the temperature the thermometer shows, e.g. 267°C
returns 3°C
